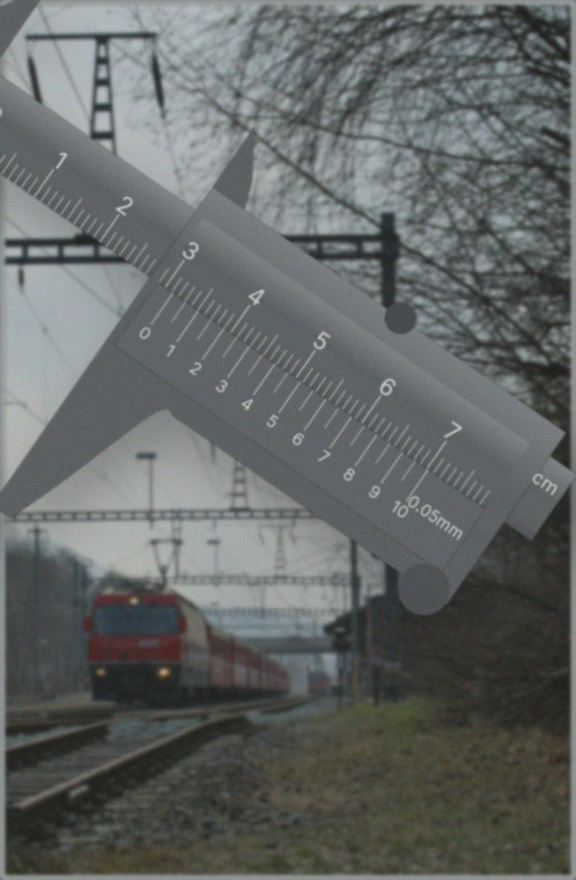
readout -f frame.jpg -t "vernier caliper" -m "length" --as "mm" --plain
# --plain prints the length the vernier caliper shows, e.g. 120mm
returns 31.2mm
